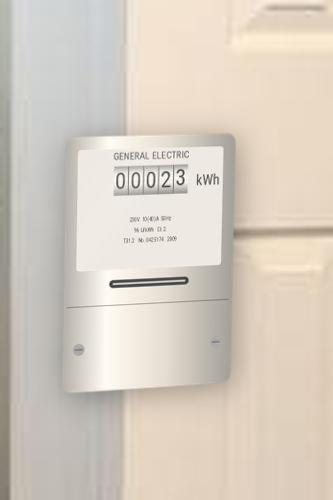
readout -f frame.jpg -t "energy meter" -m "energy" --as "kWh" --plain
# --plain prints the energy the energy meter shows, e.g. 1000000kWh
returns 23kWh
